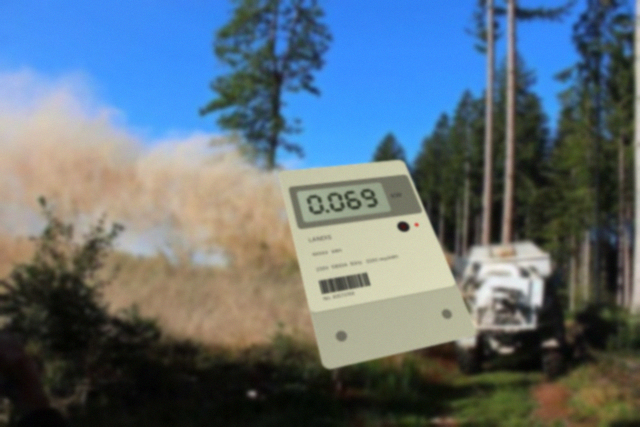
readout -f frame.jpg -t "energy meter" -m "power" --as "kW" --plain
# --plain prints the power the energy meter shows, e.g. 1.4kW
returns 0.069kW
